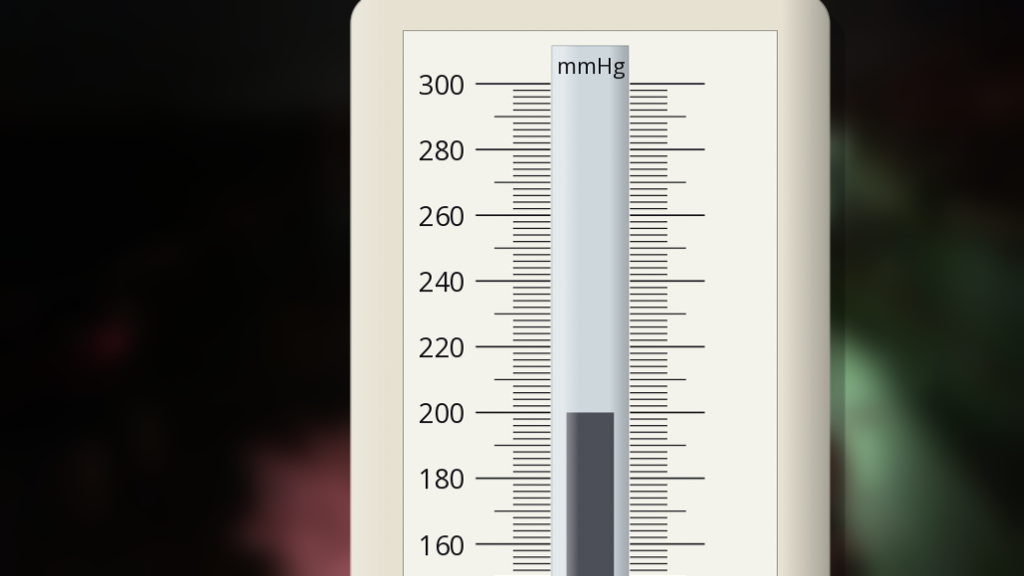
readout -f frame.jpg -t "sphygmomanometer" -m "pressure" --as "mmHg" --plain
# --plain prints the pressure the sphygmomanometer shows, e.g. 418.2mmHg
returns 200mmHg
